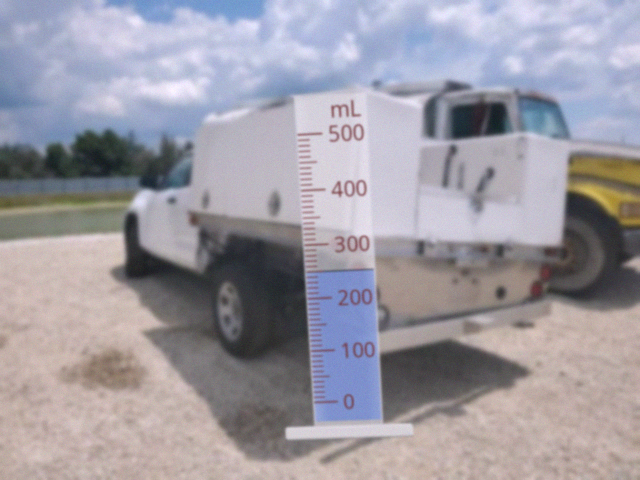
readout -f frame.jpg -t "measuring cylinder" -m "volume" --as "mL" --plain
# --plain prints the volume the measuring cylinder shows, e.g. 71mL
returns 250mL
